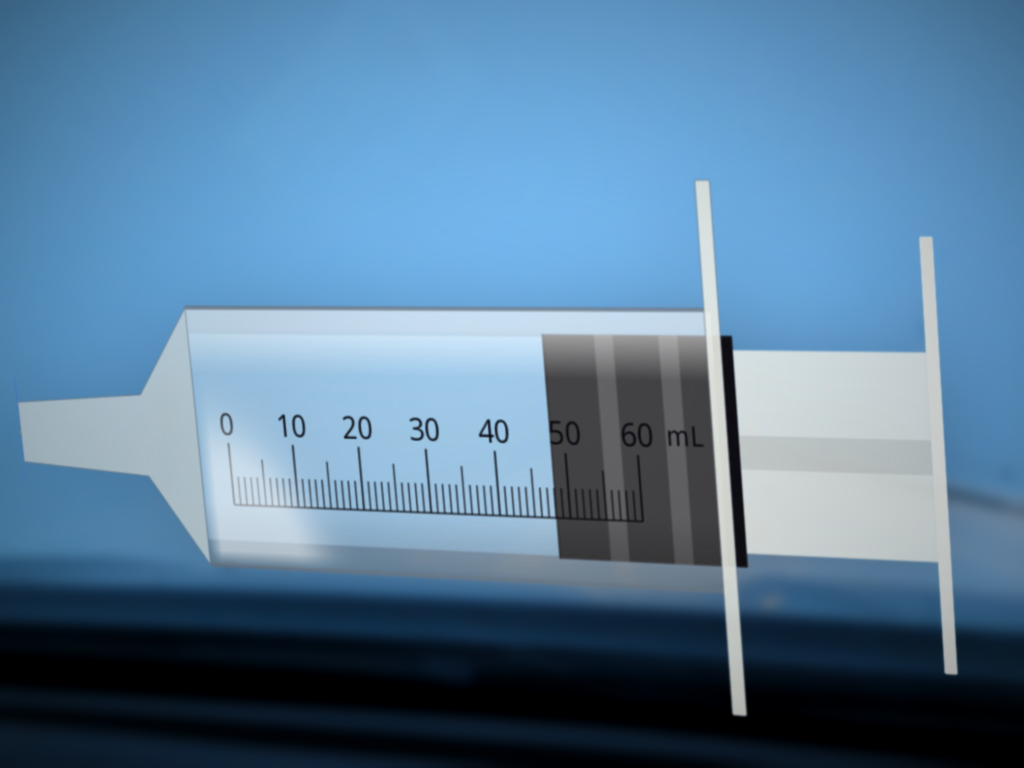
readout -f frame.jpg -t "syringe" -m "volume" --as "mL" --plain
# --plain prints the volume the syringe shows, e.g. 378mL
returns 48mL
